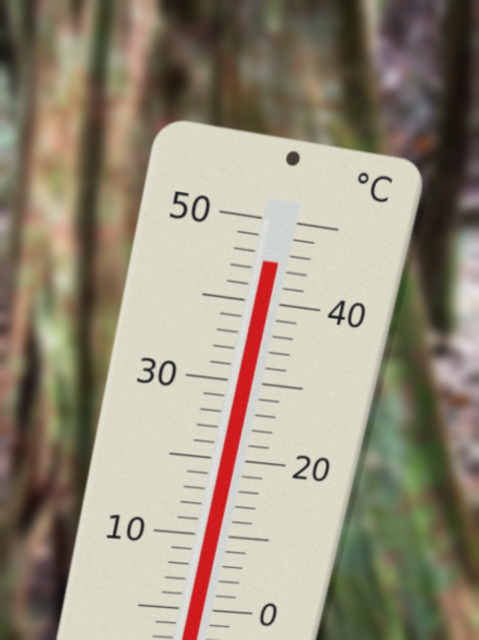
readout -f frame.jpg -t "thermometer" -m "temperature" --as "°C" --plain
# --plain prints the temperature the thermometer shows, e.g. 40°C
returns 45°C
